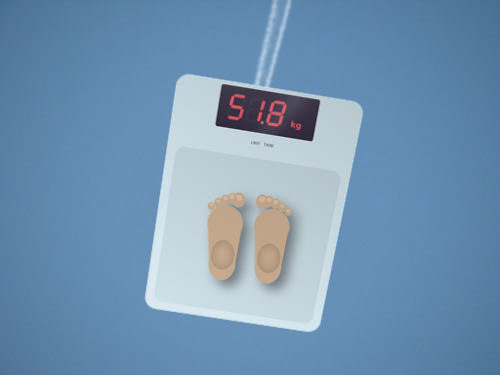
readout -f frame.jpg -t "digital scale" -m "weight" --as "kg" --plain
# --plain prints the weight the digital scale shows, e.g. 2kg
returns 51.8kg
